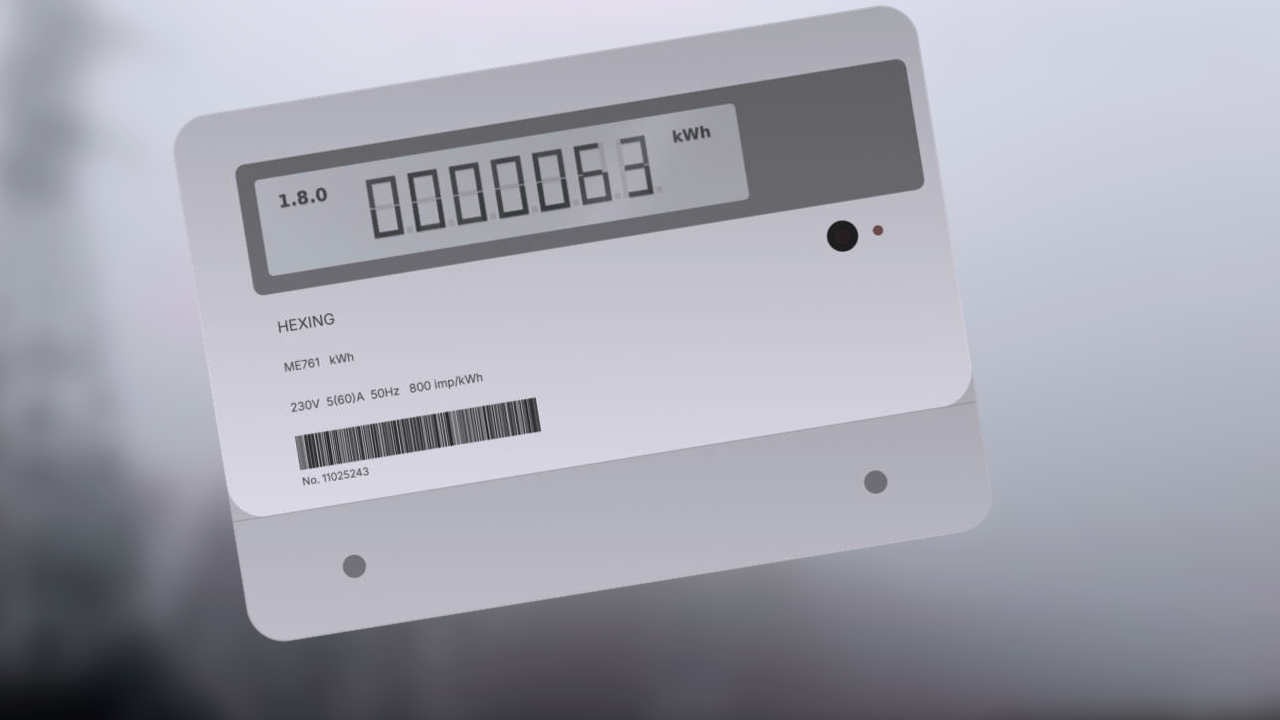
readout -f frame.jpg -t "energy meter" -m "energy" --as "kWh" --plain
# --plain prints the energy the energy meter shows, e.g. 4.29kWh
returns 63kWh
